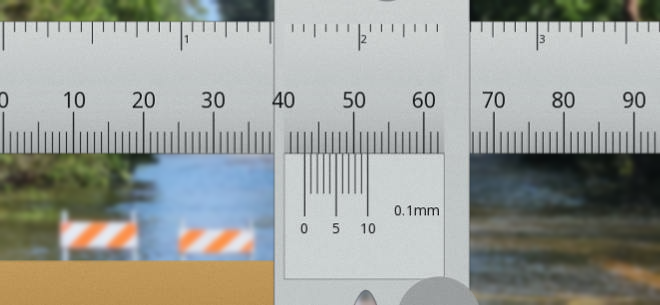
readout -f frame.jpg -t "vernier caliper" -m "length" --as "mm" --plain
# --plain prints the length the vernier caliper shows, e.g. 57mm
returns 43.0mm
